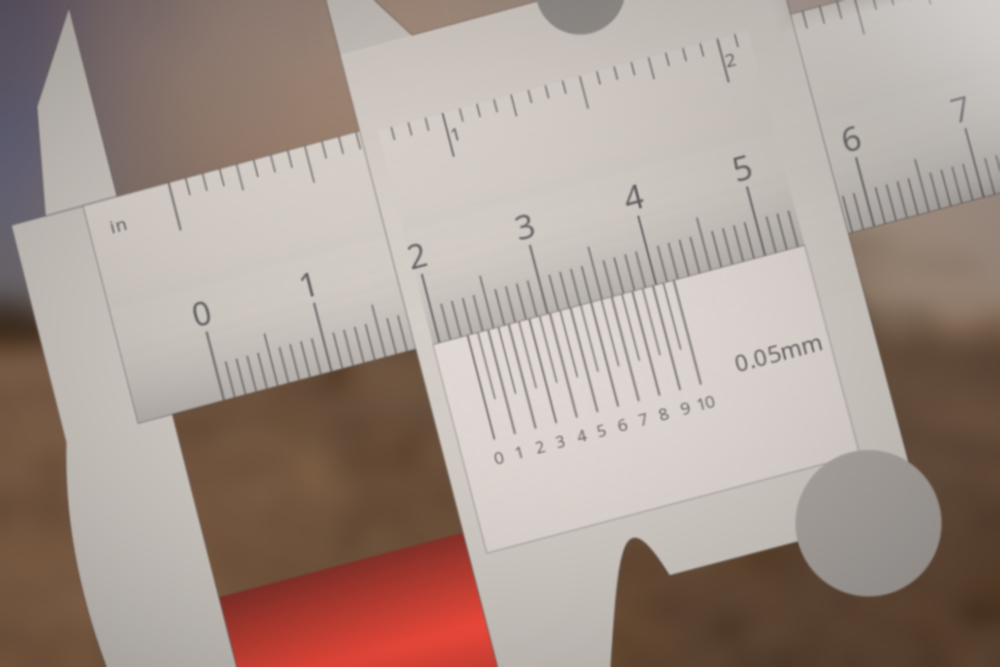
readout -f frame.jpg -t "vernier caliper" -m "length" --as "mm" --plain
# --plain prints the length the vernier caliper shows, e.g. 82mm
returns 22.6mm
